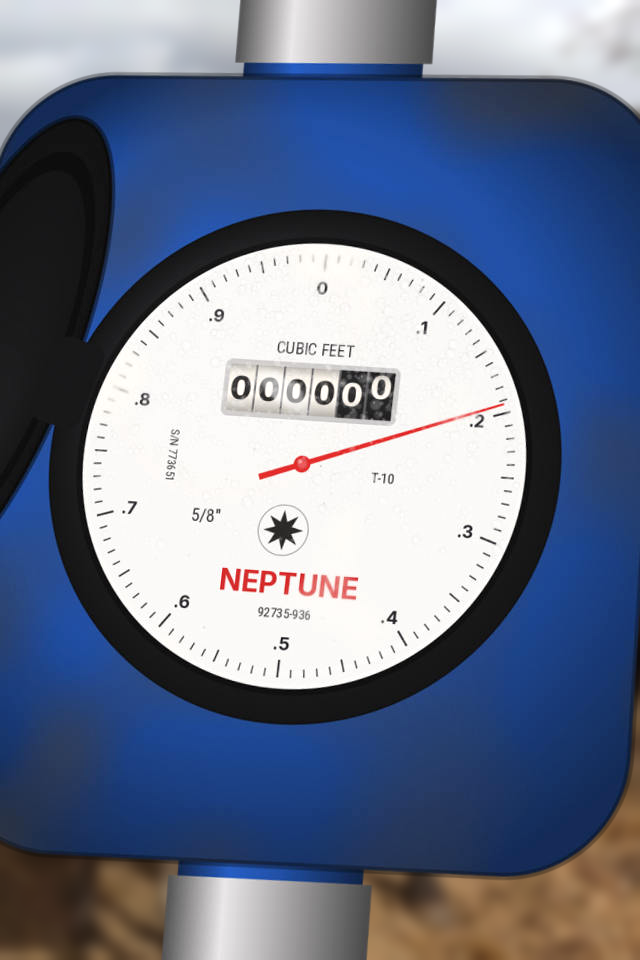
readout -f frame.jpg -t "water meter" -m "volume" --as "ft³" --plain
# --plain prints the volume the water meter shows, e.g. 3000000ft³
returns 0.19ft³
